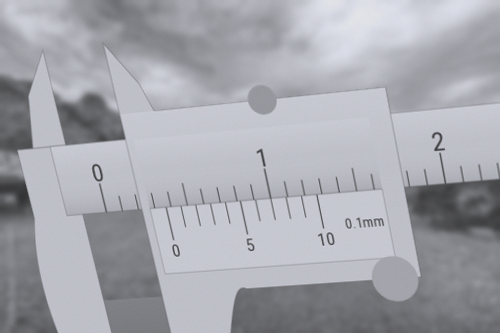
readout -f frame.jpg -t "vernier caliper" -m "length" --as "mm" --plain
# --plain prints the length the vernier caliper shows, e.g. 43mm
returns 3.7mm
